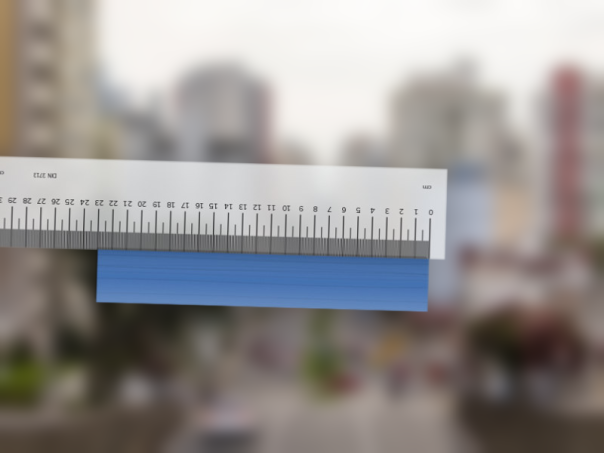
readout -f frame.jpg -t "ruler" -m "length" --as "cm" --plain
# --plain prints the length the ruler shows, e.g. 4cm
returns 23cm
